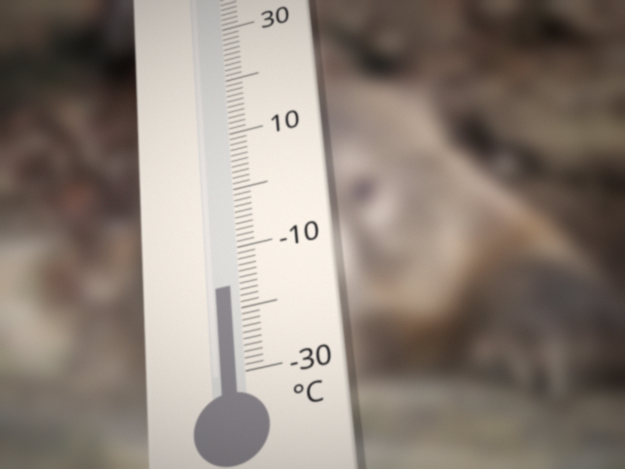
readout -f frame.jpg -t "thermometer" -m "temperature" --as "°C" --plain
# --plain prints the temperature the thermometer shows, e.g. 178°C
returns -16°C
